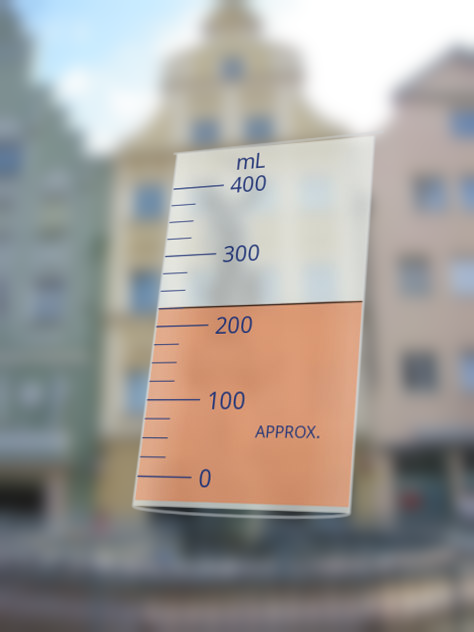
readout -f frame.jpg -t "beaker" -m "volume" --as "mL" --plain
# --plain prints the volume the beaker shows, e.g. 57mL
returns 225mL
